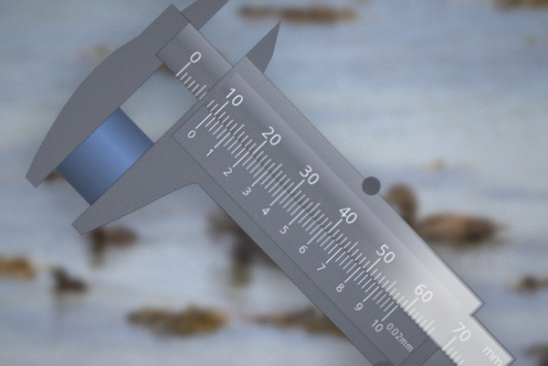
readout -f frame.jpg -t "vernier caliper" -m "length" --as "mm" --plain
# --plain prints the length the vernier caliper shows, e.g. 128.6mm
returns 9.4mm
